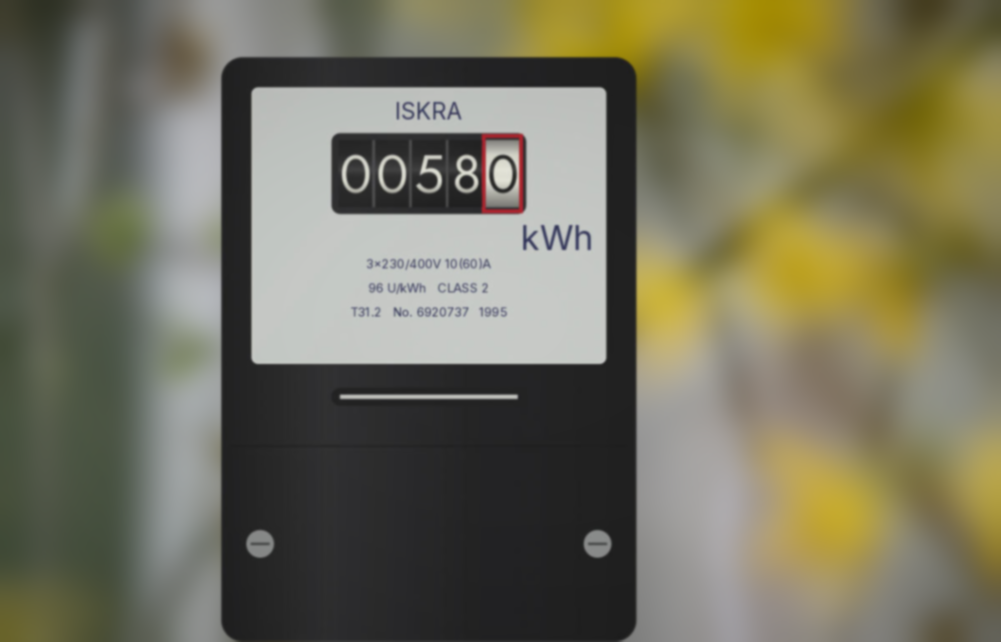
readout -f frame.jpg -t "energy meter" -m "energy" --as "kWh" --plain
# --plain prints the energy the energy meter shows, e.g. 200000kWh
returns 58.0kWh
